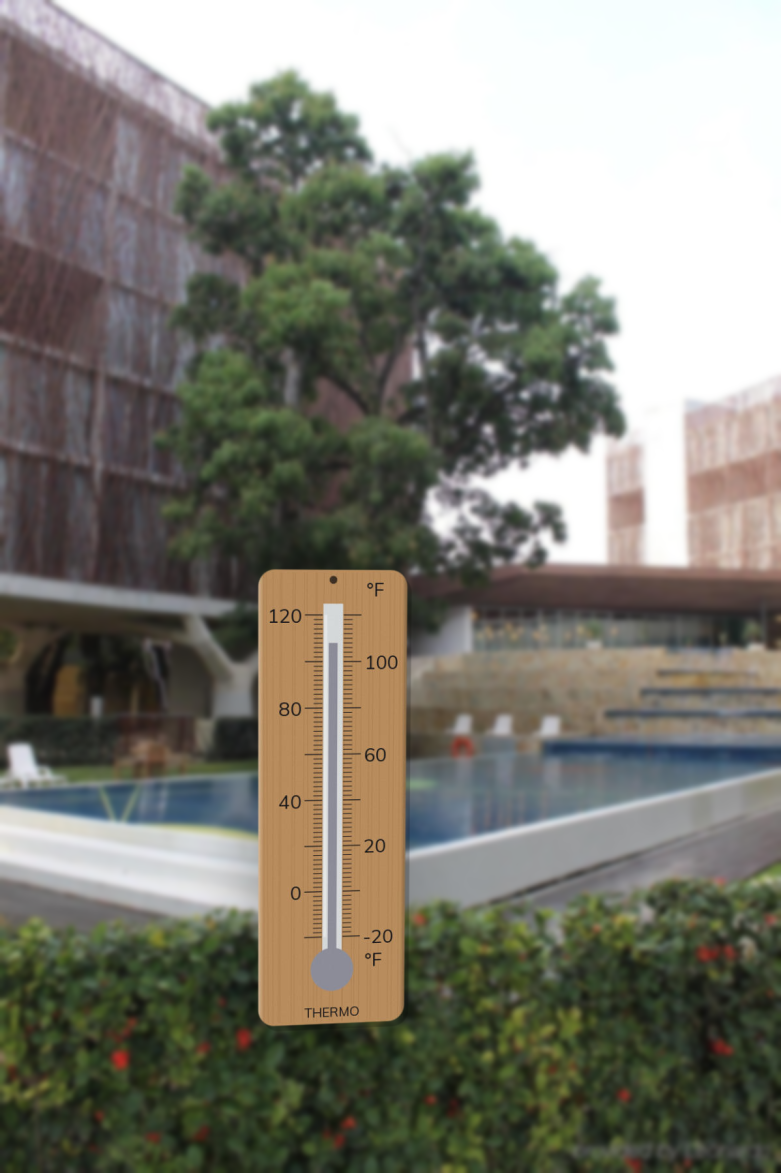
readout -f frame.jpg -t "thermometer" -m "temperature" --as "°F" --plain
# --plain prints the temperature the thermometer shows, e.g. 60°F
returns 108°F
